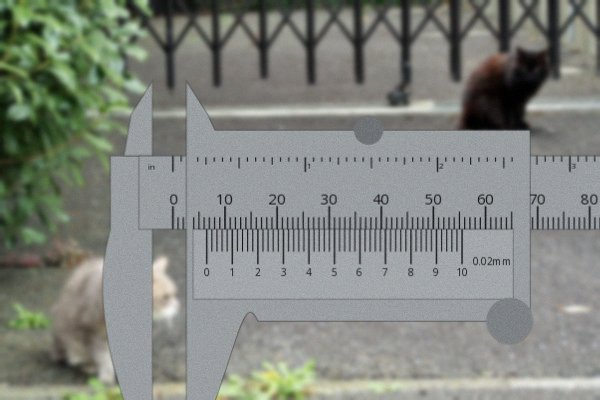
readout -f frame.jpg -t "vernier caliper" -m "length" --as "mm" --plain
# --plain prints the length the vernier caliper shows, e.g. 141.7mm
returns 6.5mm
